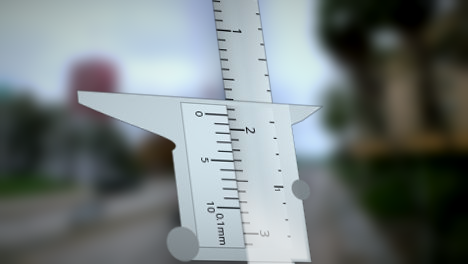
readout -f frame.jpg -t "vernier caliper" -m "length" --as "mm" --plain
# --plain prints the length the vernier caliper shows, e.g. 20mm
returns 18.6mm
